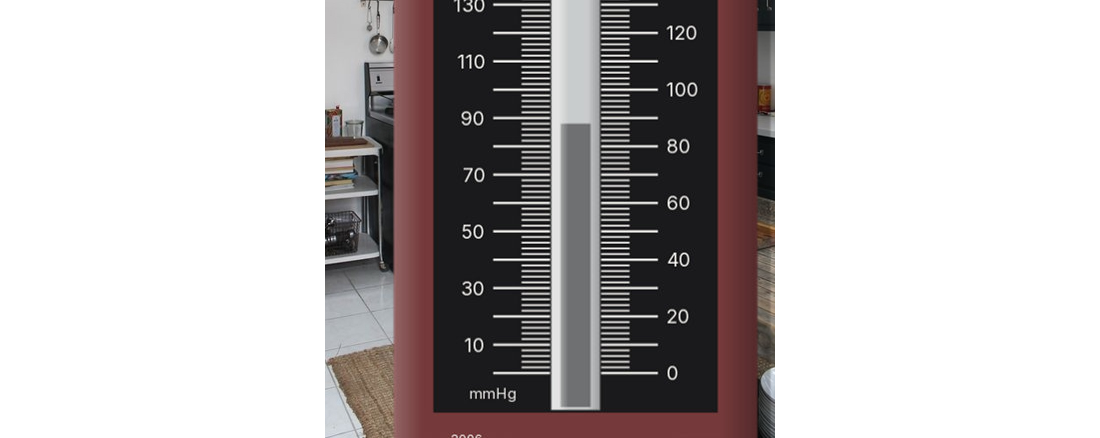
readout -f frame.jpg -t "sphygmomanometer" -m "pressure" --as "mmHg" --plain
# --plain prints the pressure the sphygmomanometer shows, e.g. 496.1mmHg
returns 88mmHg
